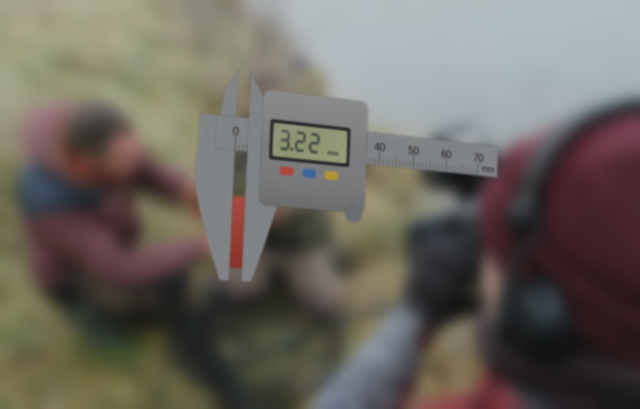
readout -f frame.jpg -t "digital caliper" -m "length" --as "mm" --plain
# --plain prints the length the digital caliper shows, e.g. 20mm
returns 3.22mm
